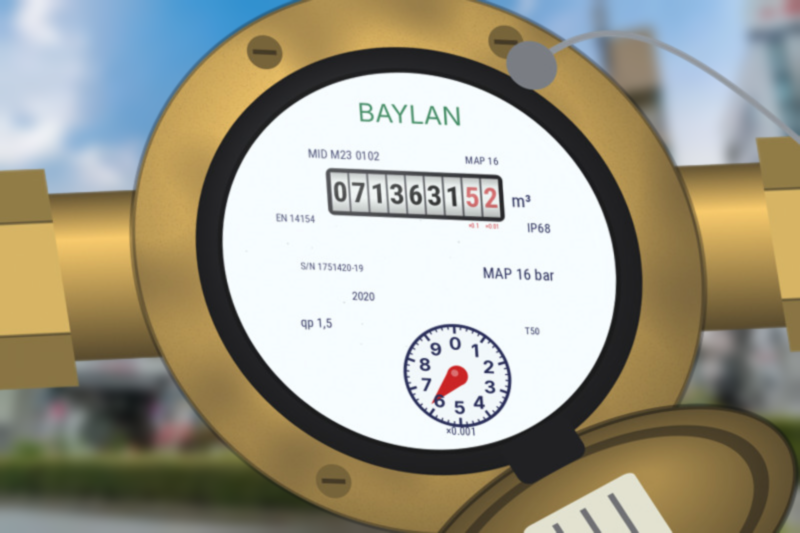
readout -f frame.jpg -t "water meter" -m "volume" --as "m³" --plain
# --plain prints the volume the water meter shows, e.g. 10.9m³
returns 713631.526m³
